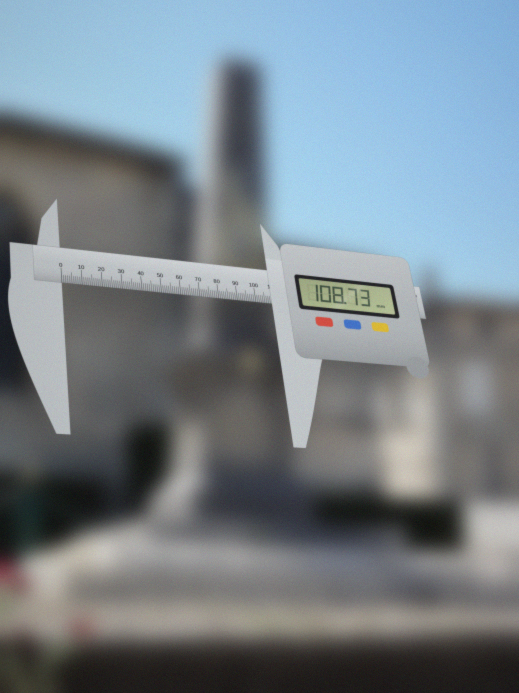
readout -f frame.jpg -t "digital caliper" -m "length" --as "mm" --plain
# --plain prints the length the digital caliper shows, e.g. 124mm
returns 108.73mm
